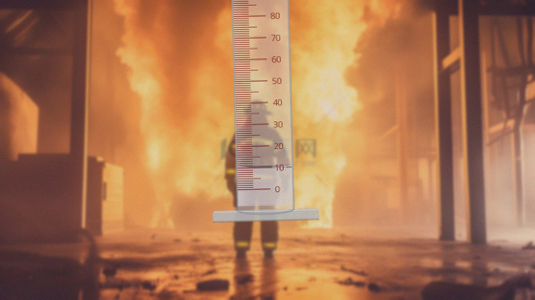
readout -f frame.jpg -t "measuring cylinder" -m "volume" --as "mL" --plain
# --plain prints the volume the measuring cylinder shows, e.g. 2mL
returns 10mL
